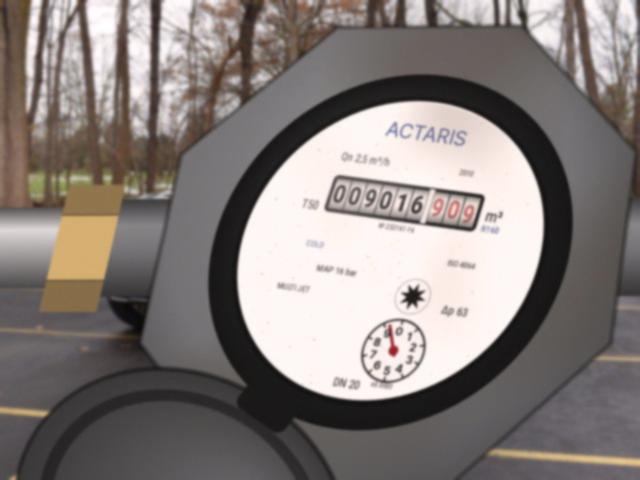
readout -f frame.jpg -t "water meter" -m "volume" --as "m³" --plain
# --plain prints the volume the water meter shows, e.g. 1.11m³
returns 9016.9089m³
